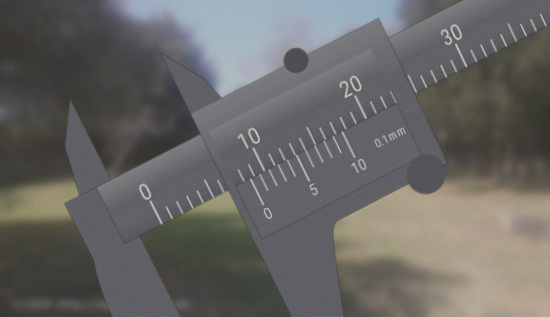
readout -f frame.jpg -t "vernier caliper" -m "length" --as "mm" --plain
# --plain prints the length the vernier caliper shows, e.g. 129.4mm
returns 8.6mm
